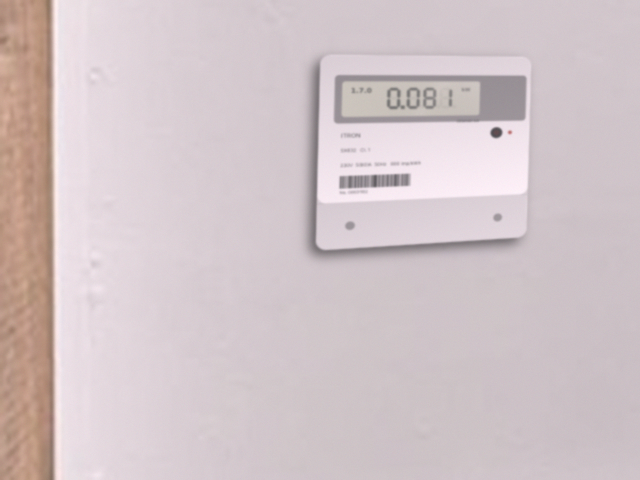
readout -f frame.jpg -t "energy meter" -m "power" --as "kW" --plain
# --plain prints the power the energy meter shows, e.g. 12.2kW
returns 0.081kW
